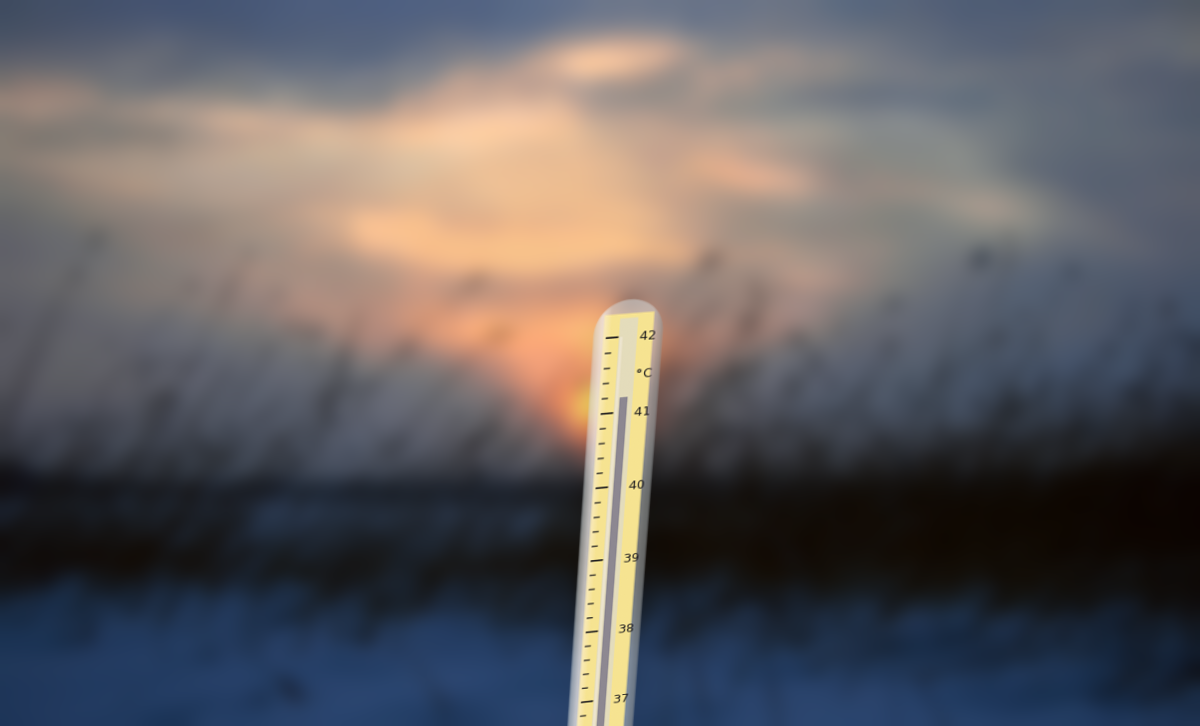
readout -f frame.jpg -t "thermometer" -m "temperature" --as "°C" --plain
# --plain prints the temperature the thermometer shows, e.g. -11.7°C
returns 41.2°C
